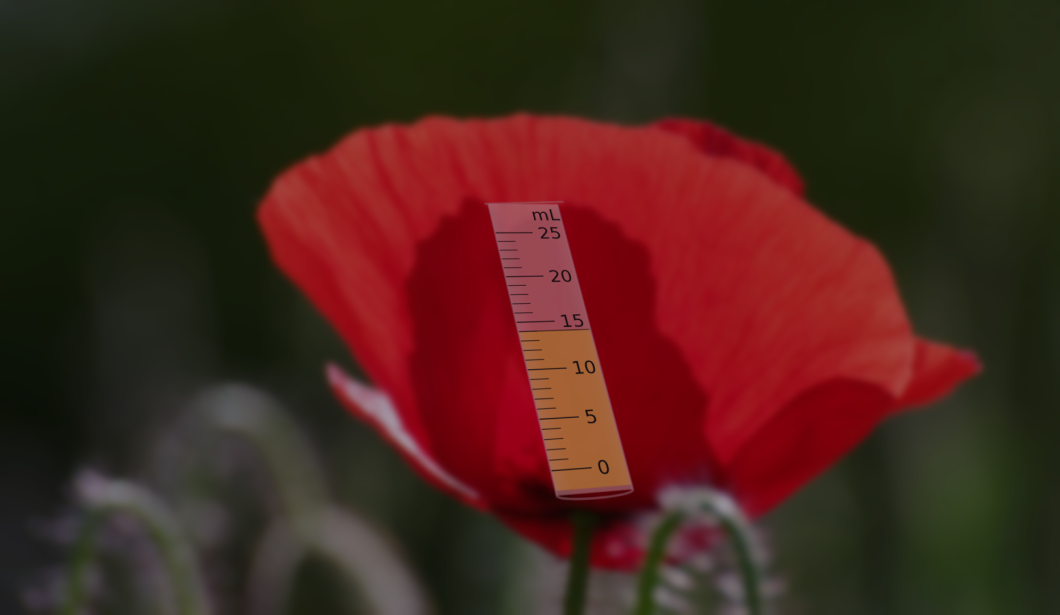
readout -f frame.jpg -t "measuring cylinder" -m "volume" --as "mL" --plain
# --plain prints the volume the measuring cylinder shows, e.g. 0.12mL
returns 14mL
